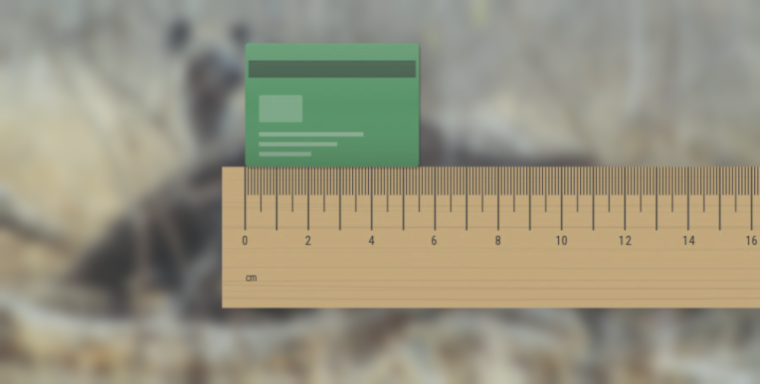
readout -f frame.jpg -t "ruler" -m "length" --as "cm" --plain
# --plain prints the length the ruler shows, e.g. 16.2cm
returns 5.5cm
